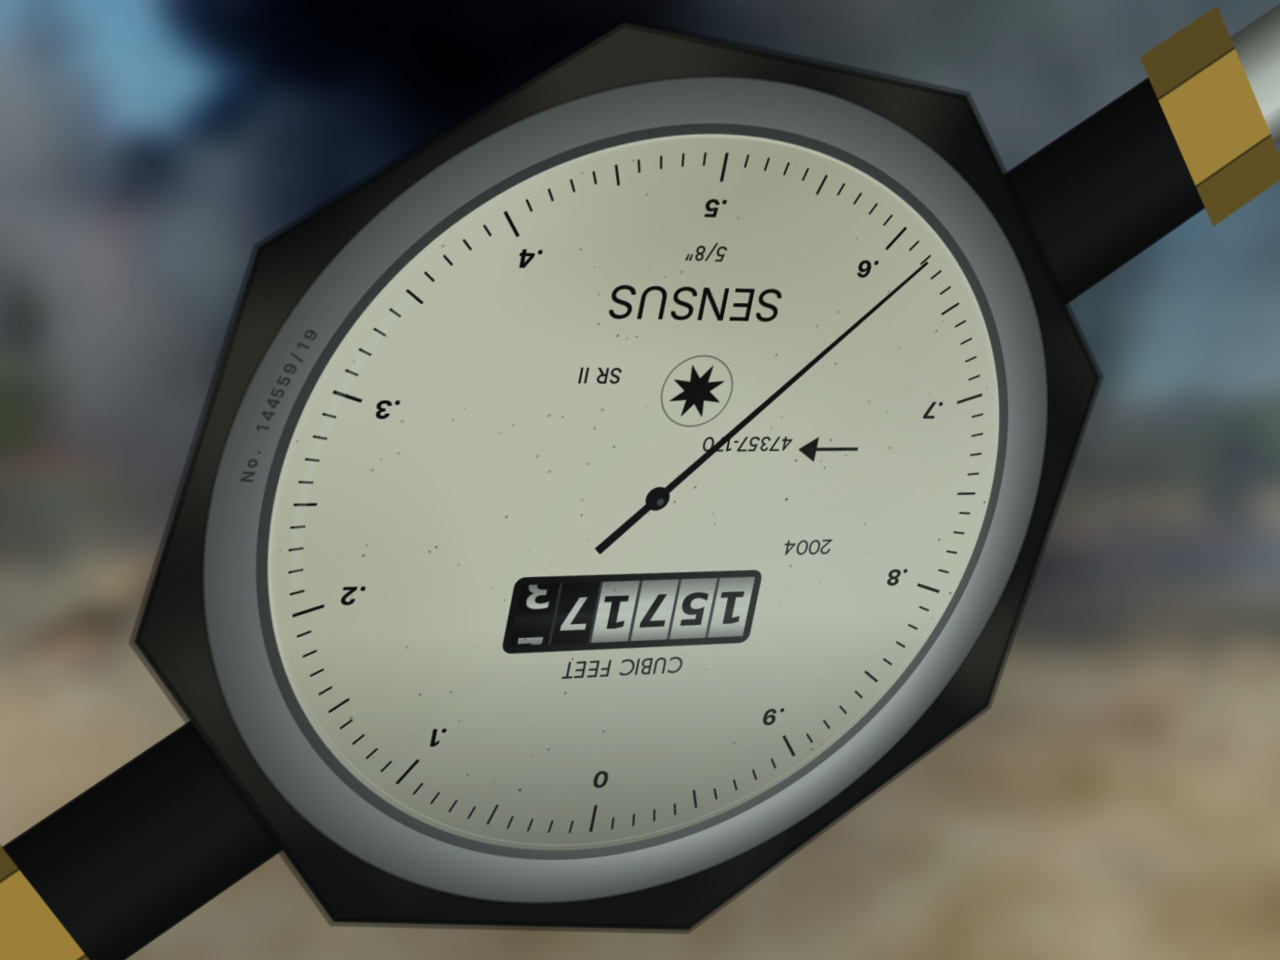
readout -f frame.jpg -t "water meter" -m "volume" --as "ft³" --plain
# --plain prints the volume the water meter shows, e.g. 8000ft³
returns 157172.62ft³
